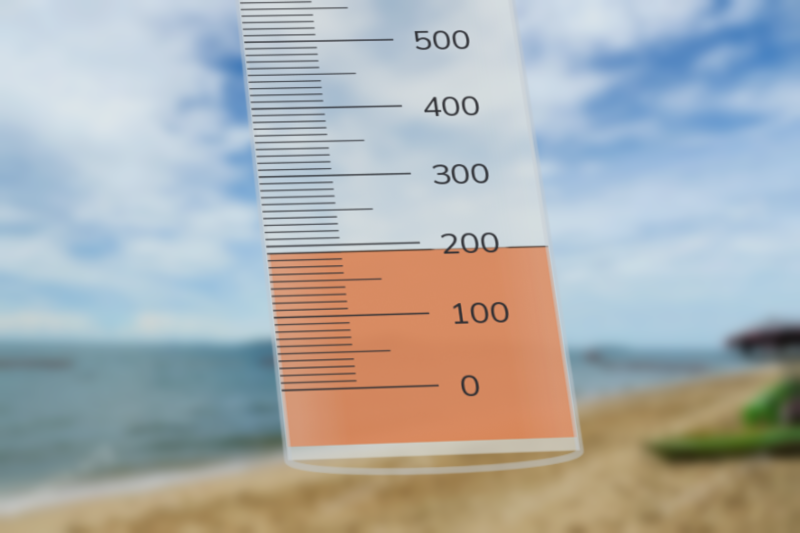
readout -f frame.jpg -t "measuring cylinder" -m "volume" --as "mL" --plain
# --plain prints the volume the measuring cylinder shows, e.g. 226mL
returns 190mL
